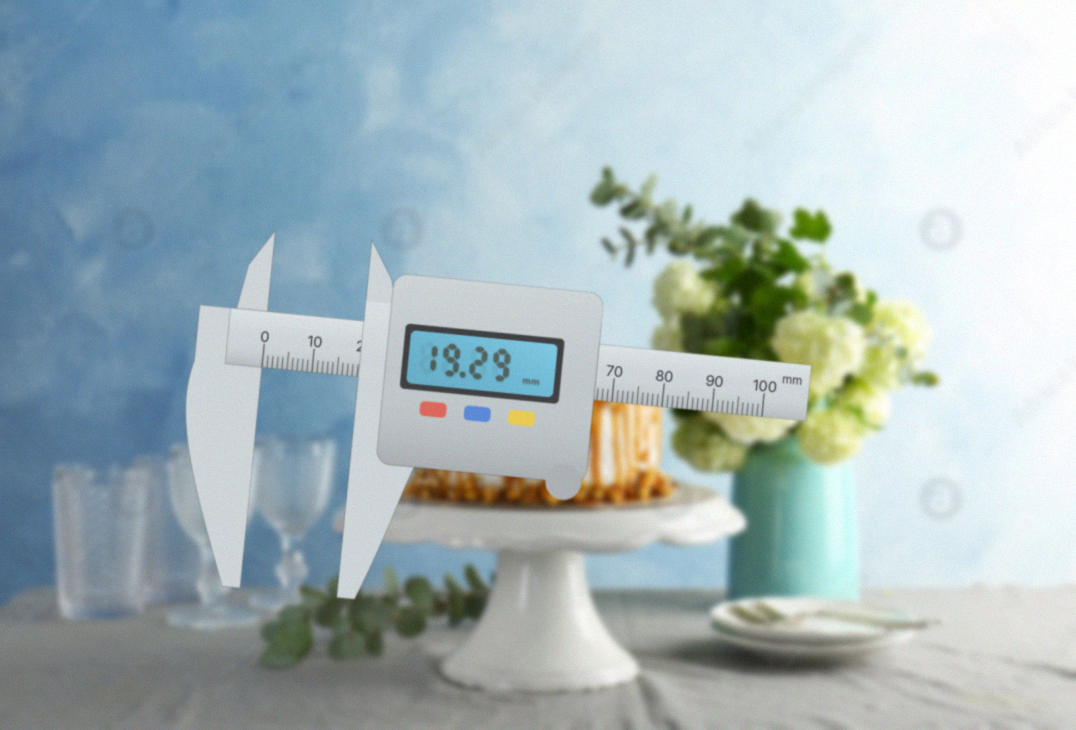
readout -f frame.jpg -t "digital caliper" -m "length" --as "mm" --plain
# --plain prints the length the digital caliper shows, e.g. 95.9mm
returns 19.29mm
